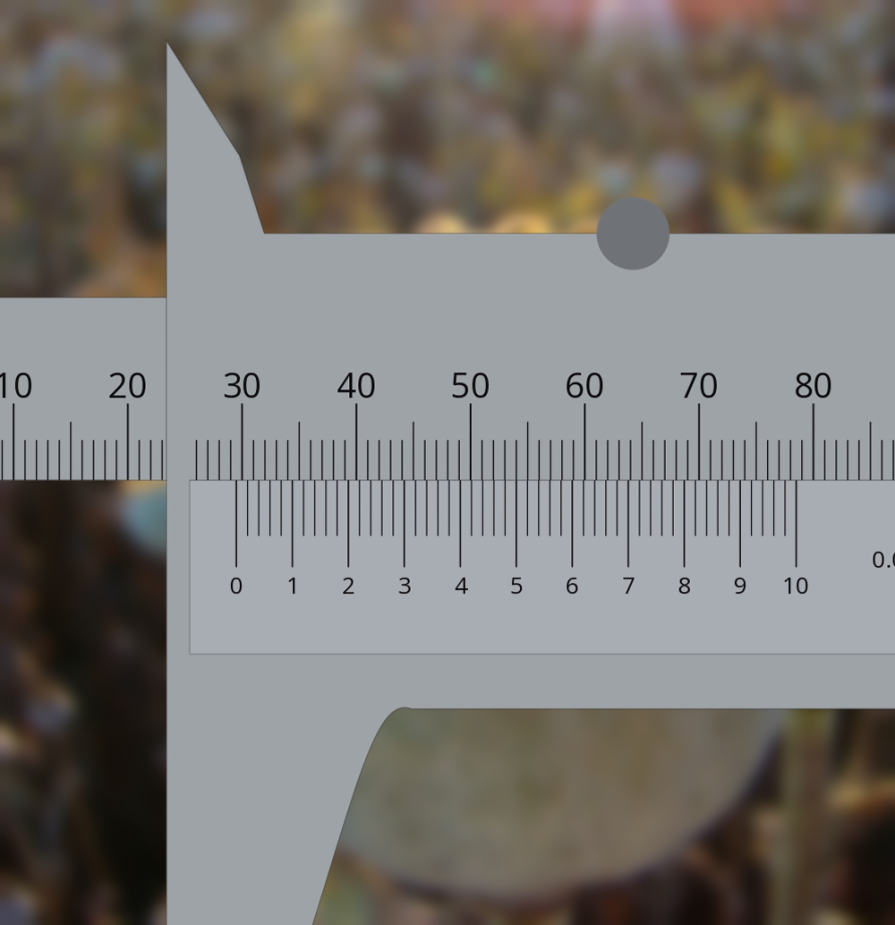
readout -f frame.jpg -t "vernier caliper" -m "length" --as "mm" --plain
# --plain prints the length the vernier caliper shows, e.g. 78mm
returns 29.5mm
